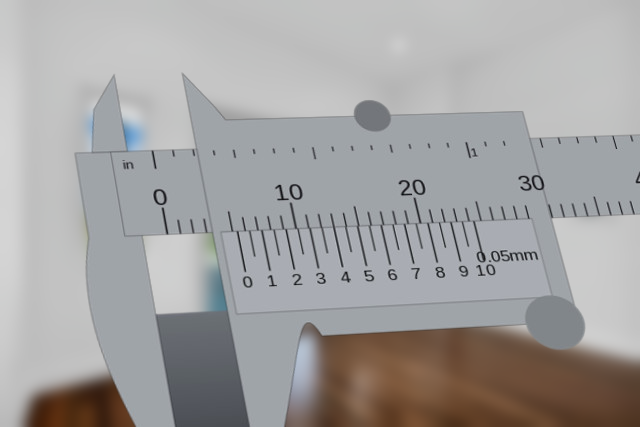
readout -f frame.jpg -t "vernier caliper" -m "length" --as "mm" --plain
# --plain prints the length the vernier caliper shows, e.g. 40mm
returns 5.4mm
